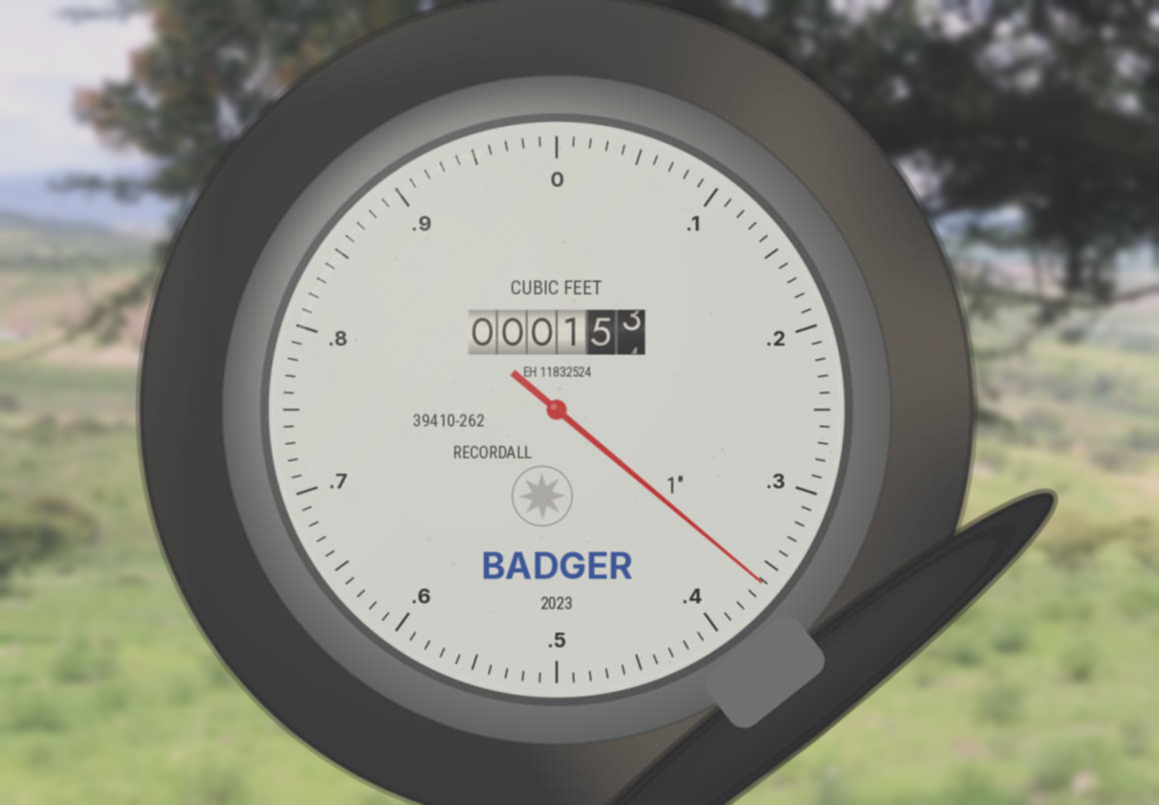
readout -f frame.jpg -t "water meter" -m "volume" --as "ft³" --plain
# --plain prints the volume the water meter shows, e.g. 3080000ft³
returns 153.36ft³
